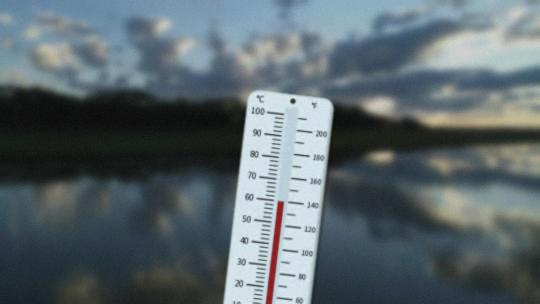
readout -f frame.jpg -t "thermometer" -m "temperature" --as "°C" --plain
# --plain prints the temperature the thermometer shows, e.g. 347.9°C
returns 60°C
